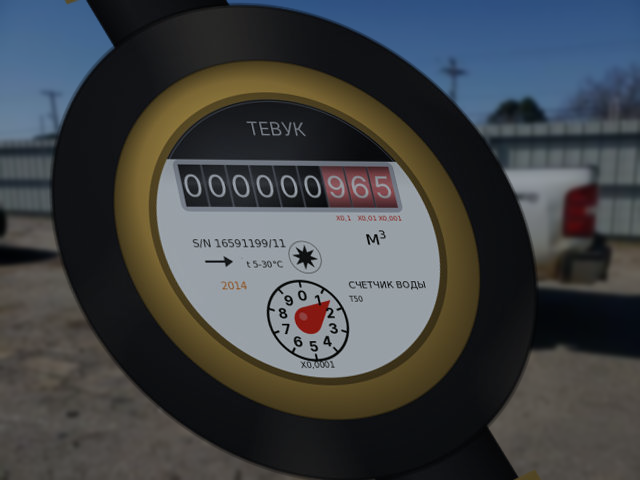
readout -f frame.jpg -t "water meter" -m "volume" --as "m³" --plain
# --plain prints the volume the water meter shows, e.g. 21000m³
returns 0.9651m³
